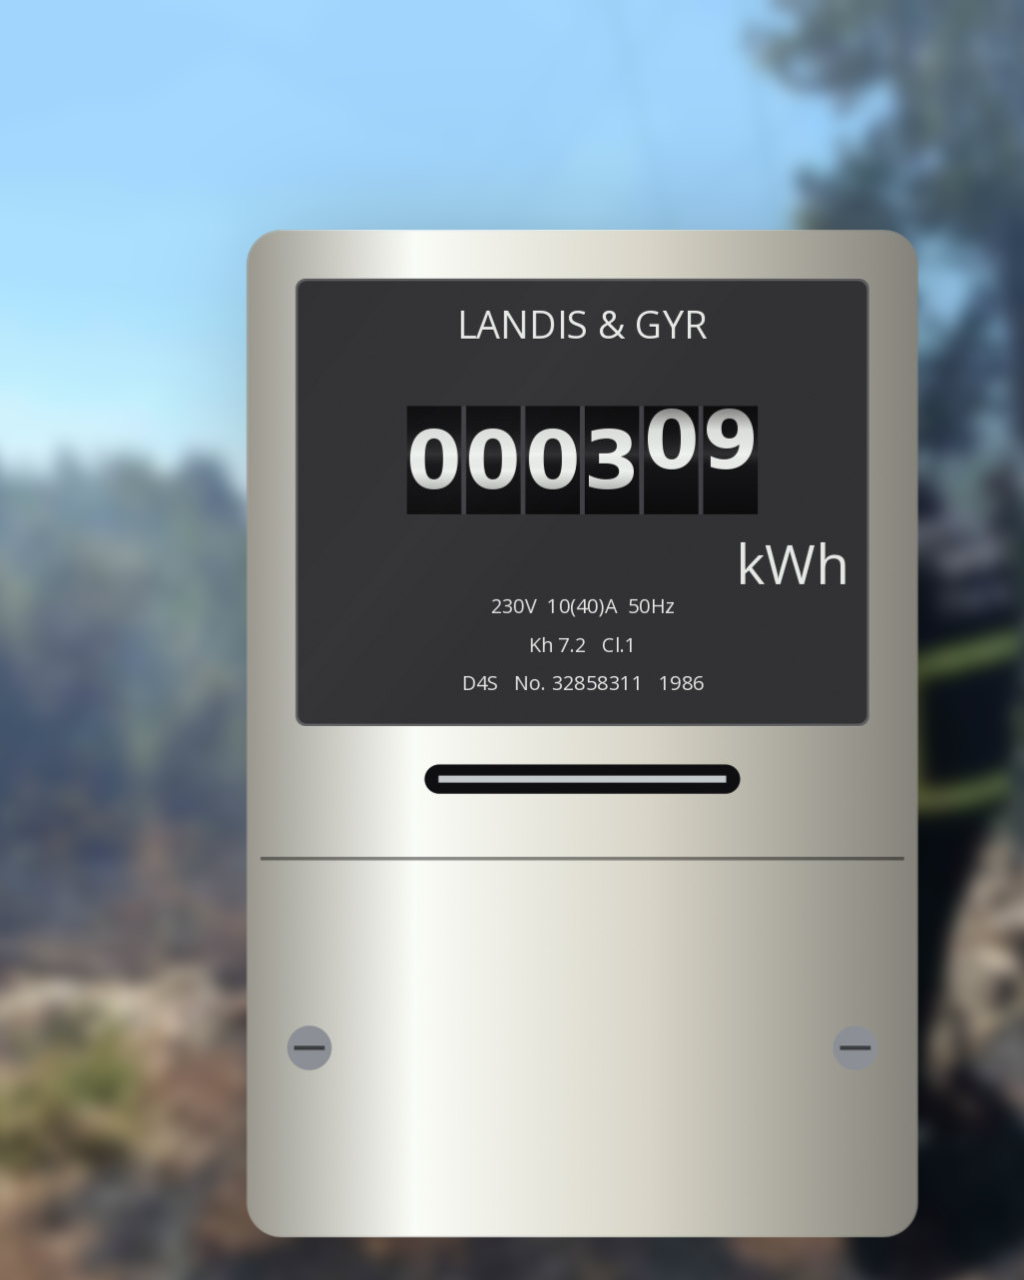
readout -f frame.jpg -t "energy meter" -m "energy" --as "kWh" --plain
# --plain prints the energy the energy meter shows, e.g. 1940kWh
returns 309kWh
